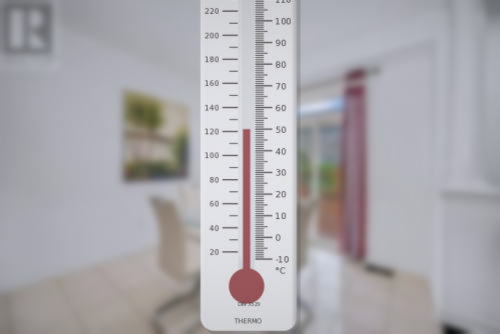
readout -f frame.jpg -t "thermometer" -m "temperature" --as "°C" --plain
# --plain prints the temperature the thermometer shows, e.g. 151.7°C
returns 50°C
